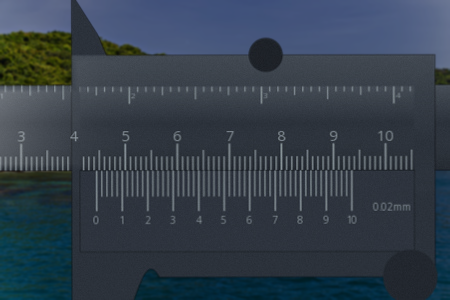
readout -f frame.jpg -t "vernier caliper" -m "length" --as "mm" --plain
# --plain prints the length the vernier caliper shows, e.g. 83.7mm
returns 44.5mm
